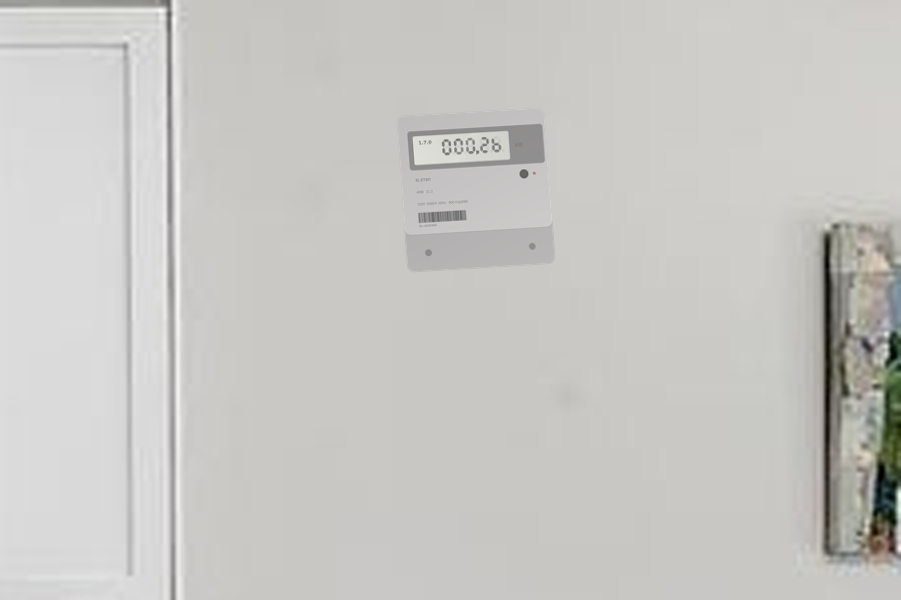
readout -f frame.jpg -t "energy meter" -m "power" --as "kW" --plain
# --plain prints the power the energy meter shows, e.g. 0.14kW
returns 0.26kW
